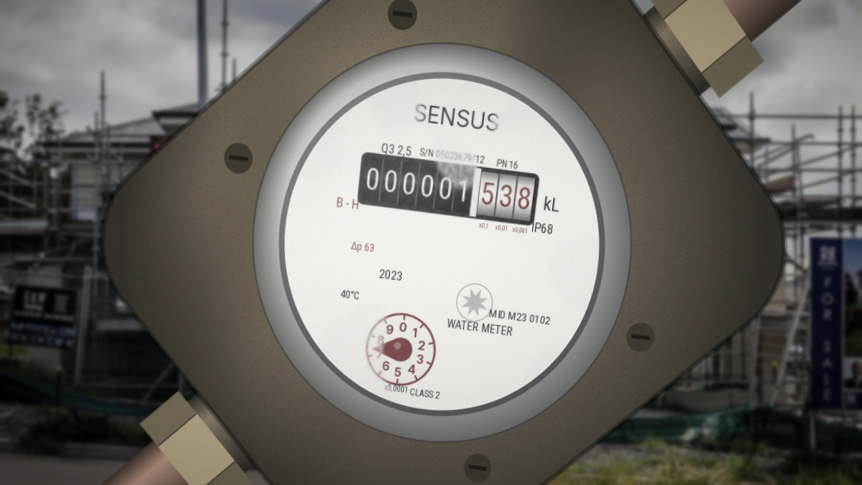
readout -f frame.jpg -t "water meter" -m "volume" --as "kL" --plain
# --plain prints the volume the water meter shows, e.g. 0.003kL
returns 1.5387kL
